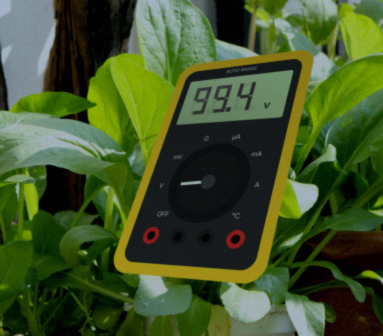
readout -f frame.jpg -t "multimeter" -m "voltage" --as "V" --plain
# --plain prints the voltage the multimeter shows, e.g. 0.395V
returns 99.4V
